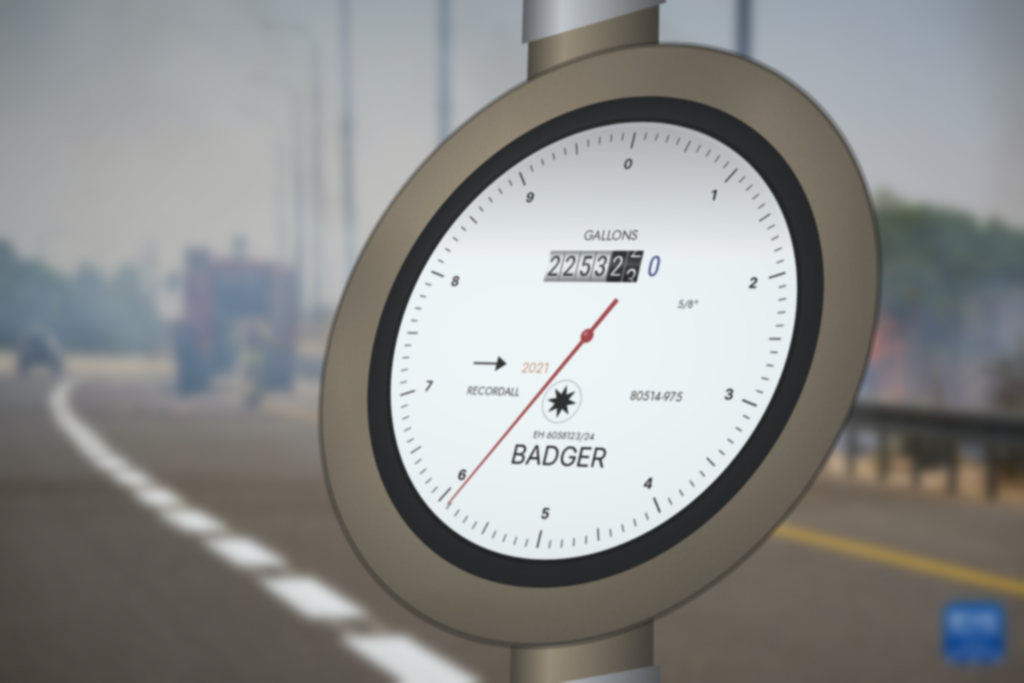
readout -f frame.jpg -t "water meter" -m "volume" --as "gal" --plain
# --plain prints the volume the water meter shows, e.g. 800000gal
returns 2253225.9gal
